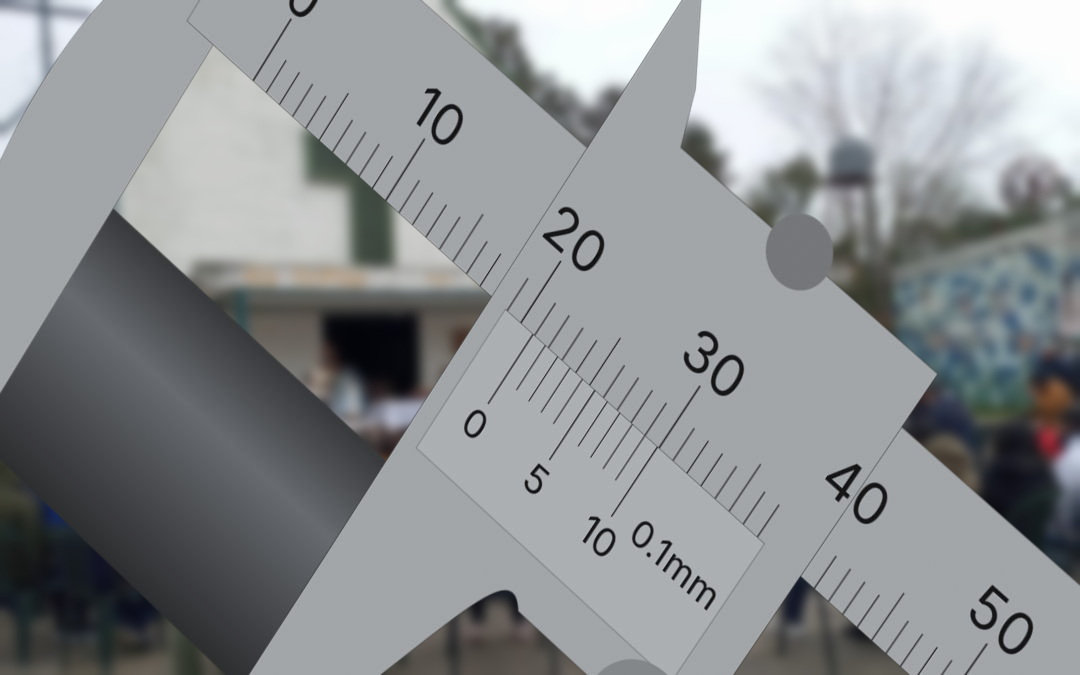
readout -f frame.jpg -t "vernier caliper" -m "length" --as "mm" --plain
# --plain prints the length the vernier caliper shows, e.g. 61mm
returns 20.9mm
